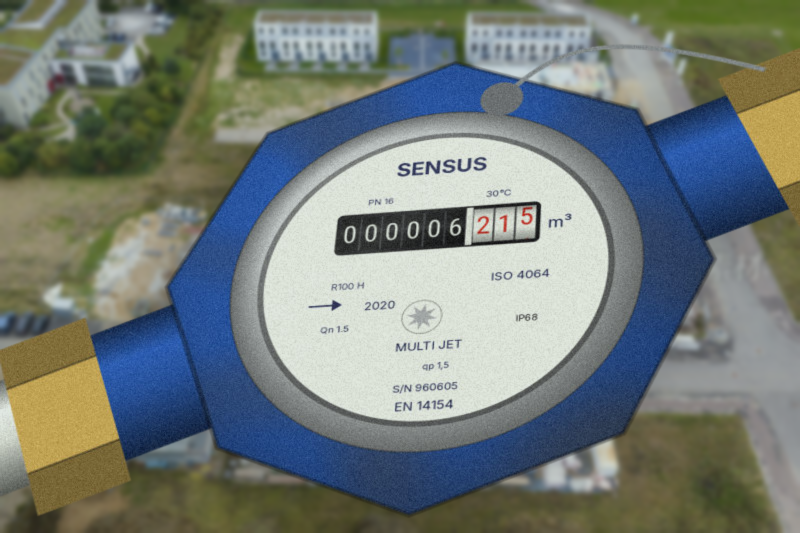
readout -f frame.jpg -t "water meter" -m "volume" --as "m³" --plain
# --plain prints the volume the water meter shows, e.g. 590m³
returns 6.215m³
